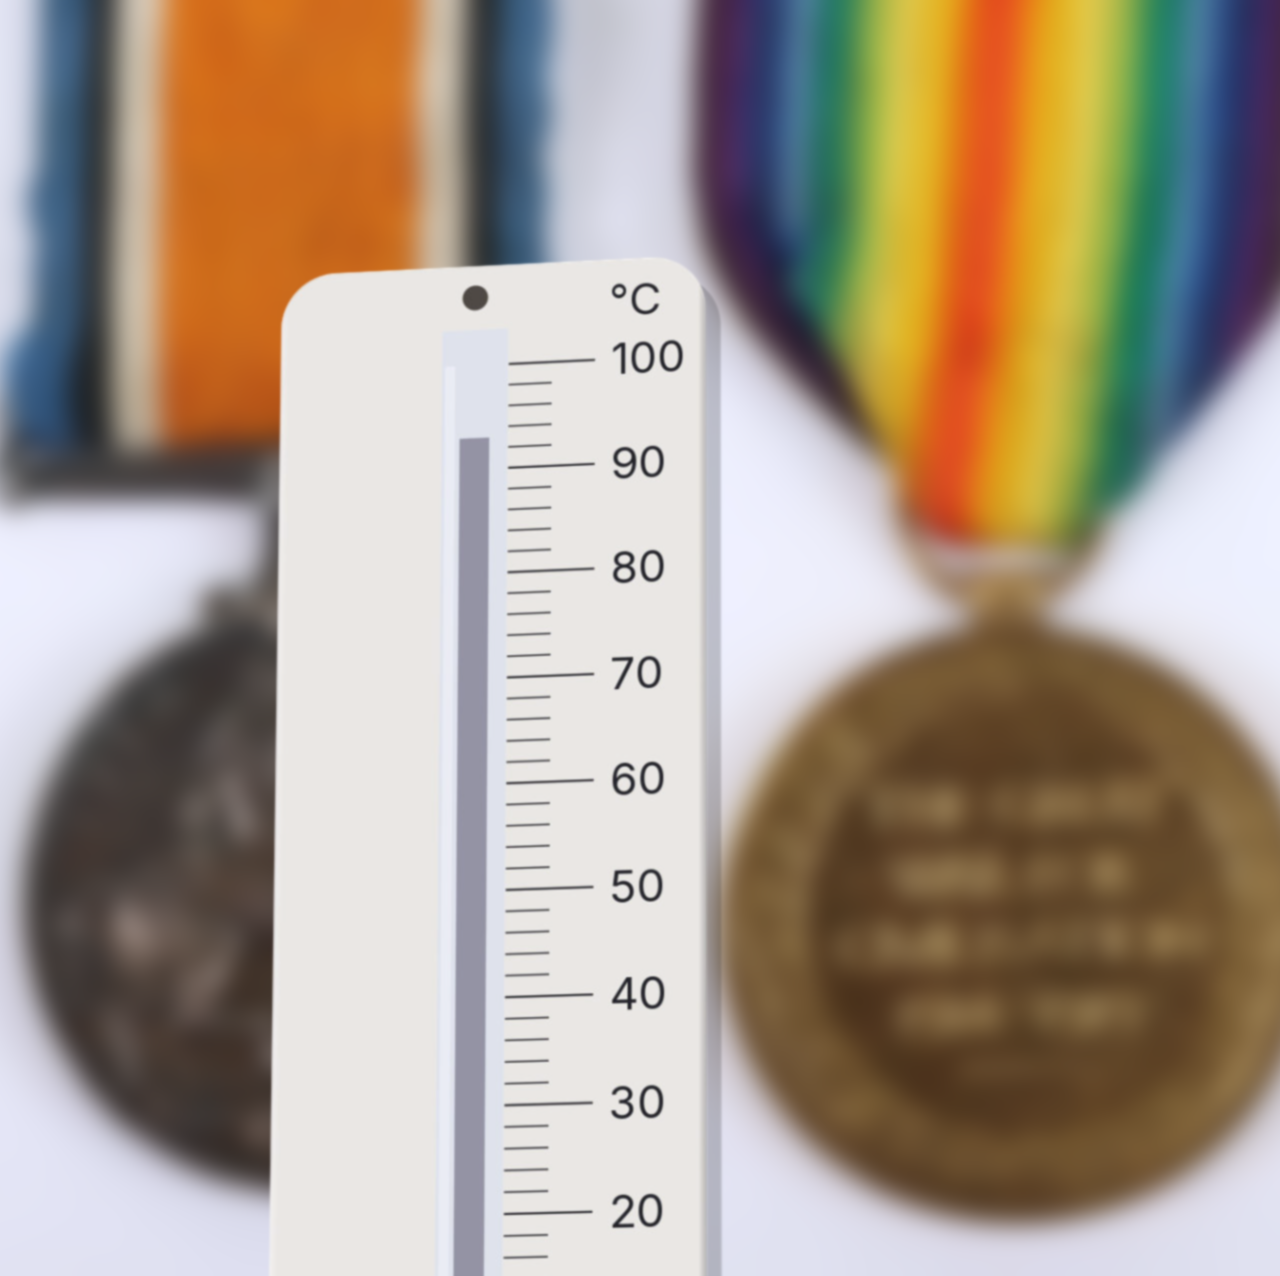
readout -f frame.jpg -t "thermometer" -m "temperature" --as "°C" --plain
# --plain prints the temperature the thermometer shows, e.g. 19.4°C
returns 93°C
